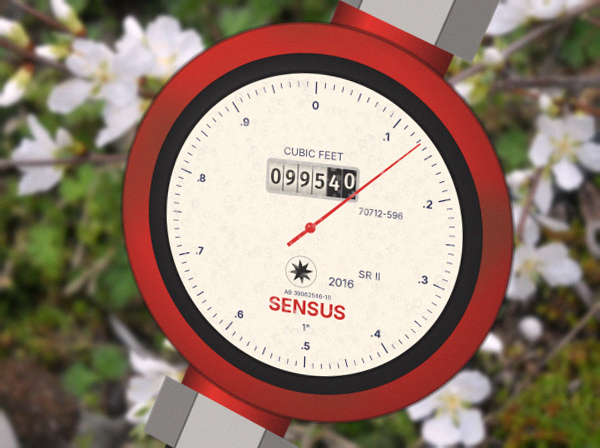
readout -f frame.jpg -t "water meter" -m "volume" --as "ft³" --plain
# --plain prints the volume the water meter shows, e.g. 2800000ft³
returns 99540.13ft³
